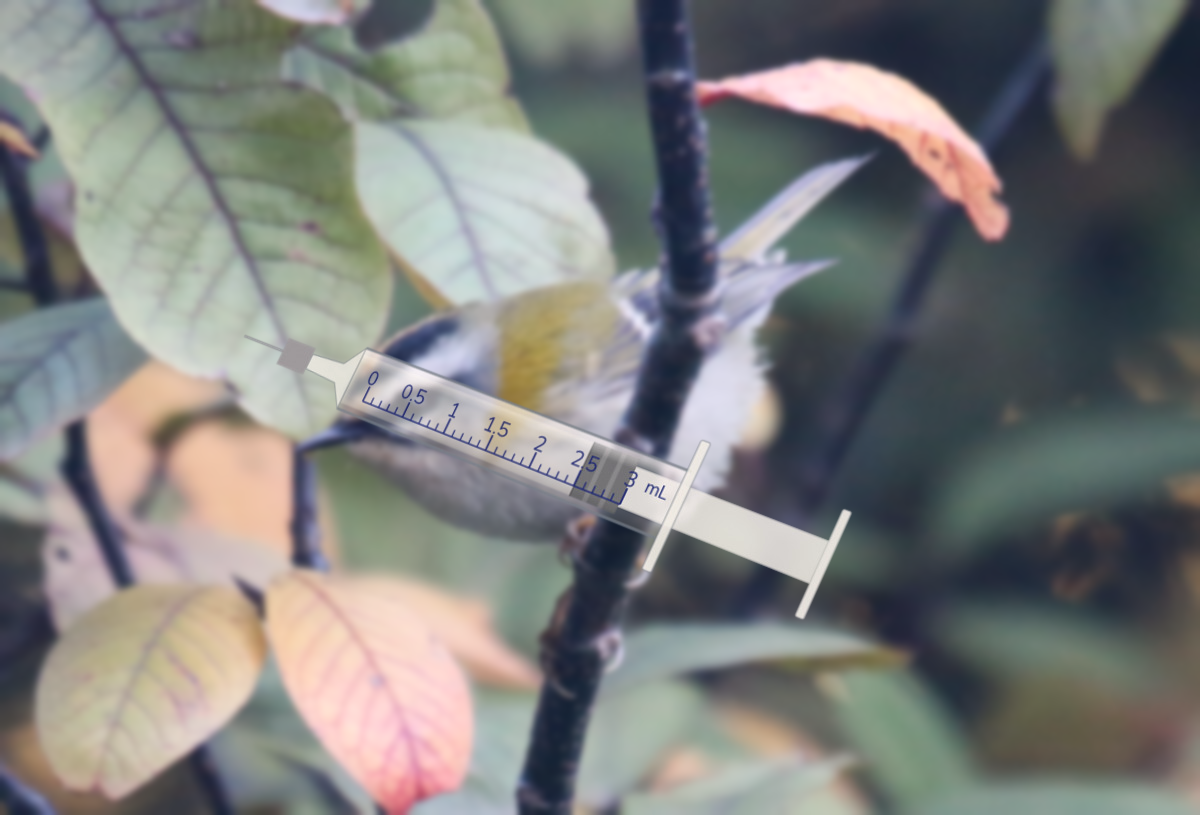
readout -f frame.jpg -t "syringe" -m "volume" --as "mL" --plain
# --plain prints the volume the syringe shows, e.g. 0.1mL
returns 2.5mL
